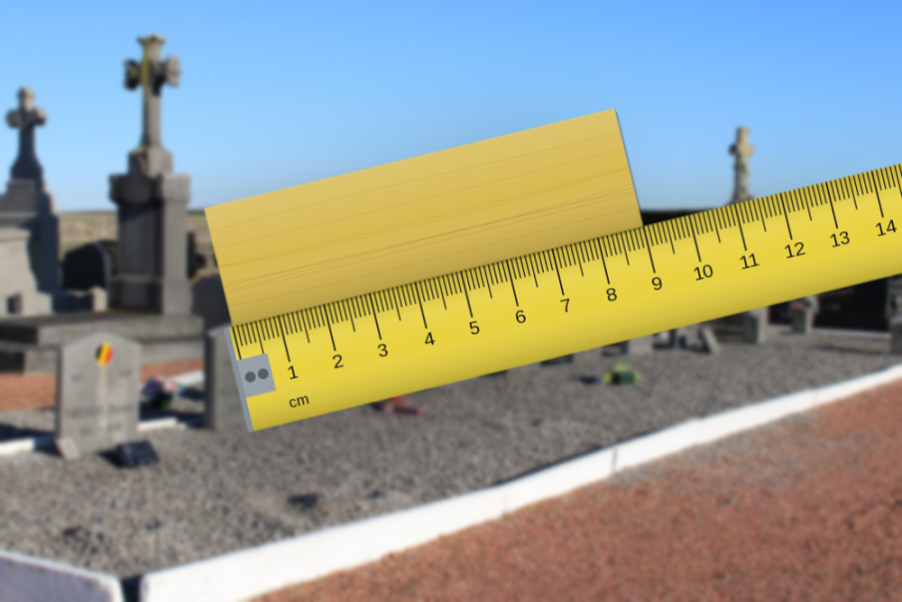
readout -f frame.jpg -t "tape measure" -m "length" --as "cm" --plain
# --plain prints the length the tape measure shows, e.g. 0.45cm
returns 9cm
